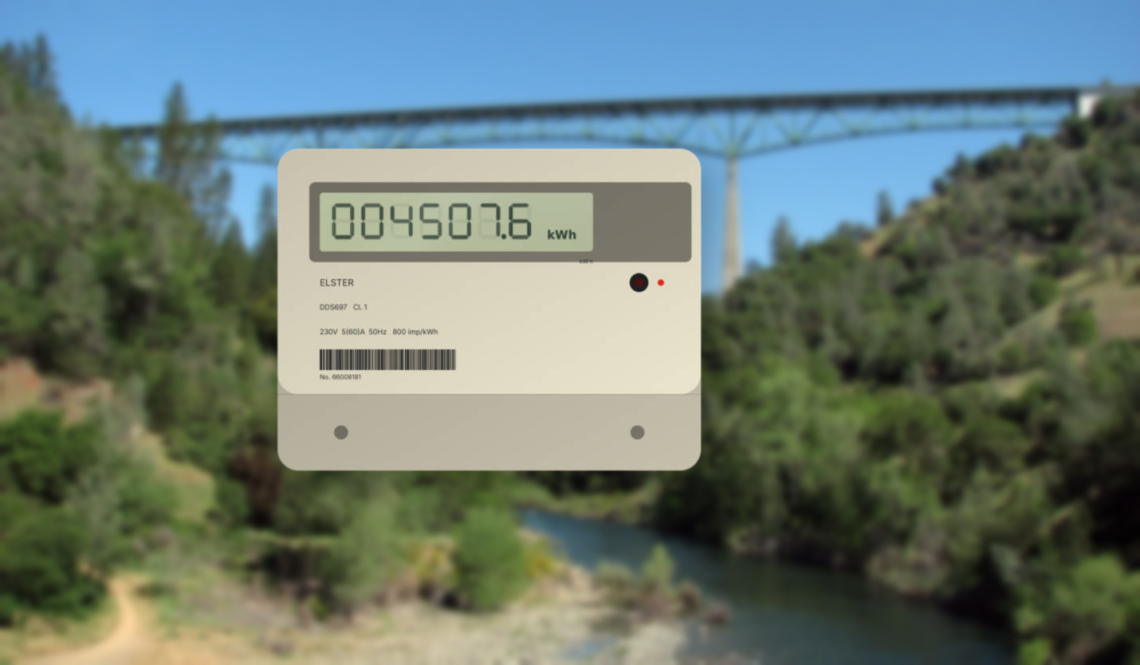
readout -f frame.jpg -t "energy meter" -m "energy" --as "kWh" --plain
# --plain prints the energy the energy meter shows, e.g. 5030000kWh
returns 4507.6kWh
